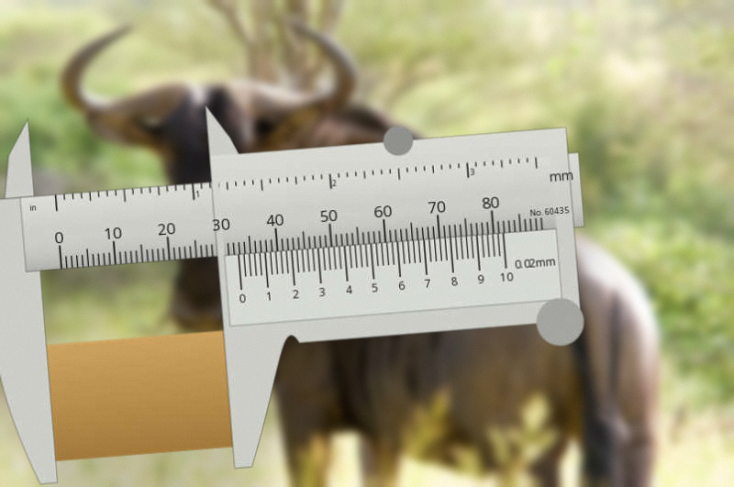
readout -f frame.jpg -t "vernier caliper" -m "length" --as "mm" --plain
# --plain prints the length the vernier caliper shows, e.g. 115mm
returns 32.8mm
